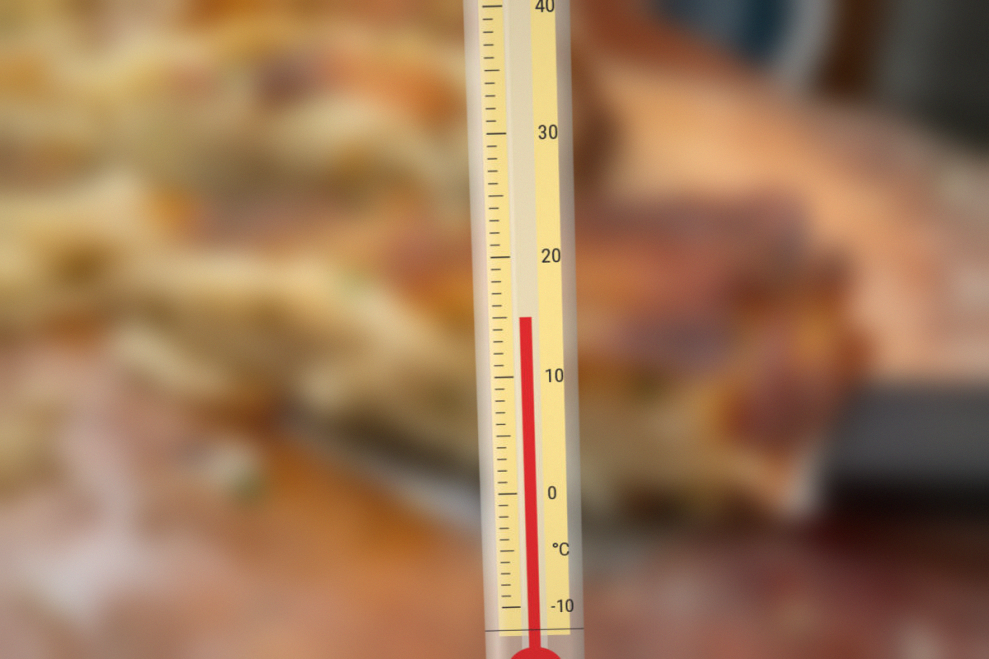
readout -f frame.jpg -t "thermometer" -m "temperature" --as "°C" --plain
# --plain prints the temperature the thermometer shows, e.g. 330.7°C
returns 15°C
